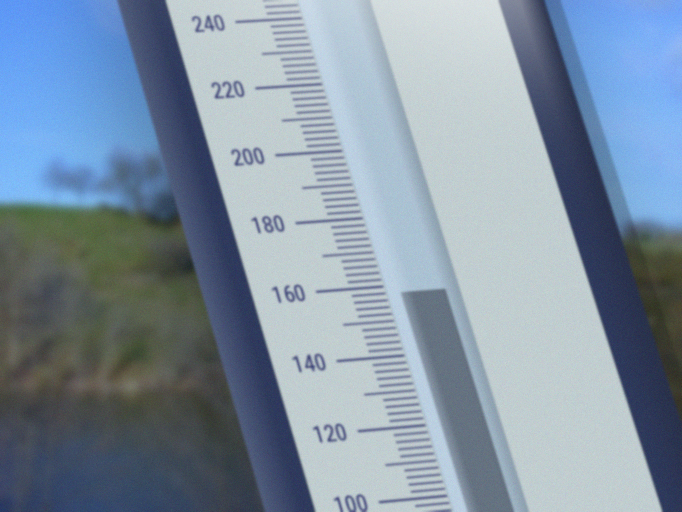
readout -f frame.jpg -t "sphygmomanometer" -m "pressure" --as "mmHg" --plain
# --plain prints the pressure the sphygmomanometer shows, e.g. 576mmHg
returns 158mmHg
